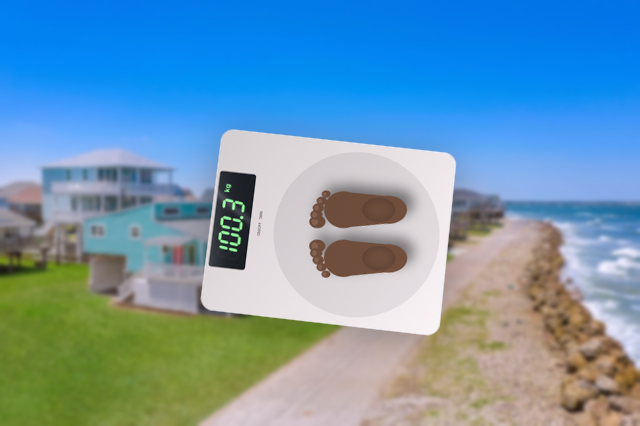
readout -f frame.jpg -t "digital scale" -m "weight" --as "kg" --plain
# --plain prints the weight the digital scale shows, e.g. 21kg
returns 100.3kg
